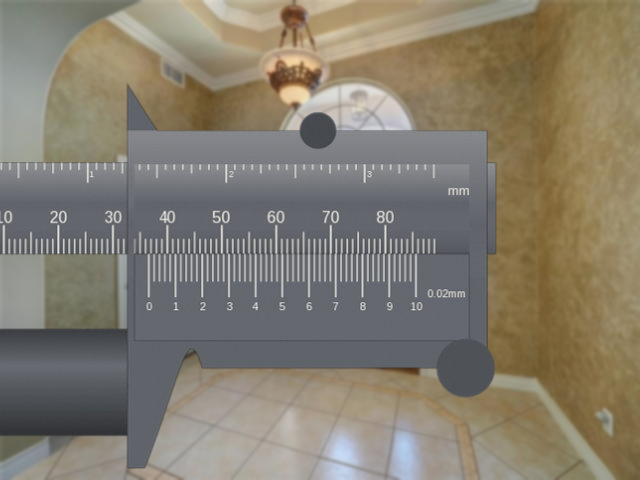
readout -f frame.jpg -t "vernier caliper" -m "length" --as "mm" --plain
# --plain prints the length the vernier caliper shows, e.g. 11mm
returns 36.6mm
